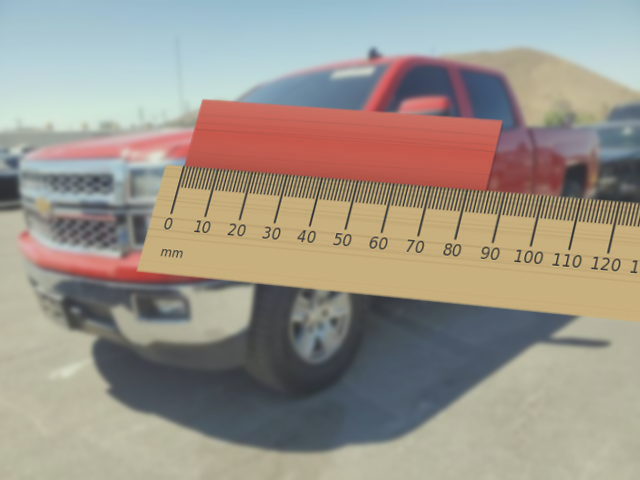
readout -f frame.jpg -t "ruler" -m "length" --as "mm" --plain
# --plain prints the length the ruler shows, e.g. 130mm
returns 85mm
